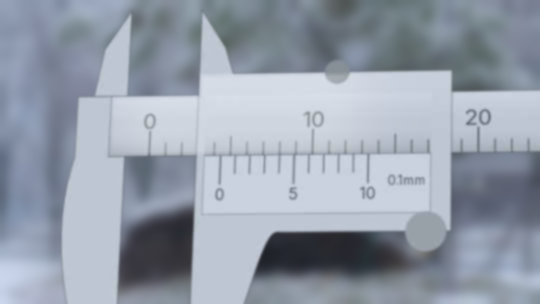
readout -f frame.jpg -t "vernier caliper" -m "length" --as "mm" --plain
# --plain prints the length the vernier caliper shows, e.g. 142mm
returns 4.4mm
